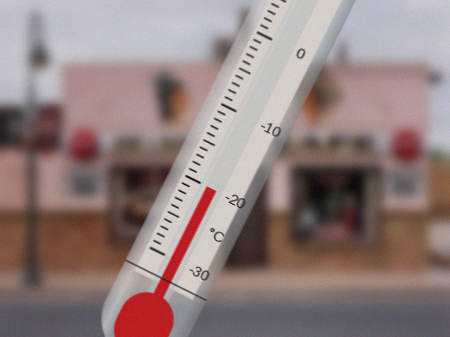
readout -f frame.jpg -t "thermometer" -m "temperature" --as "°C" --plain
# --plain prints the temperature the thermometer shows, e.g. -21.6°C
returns -20°C
